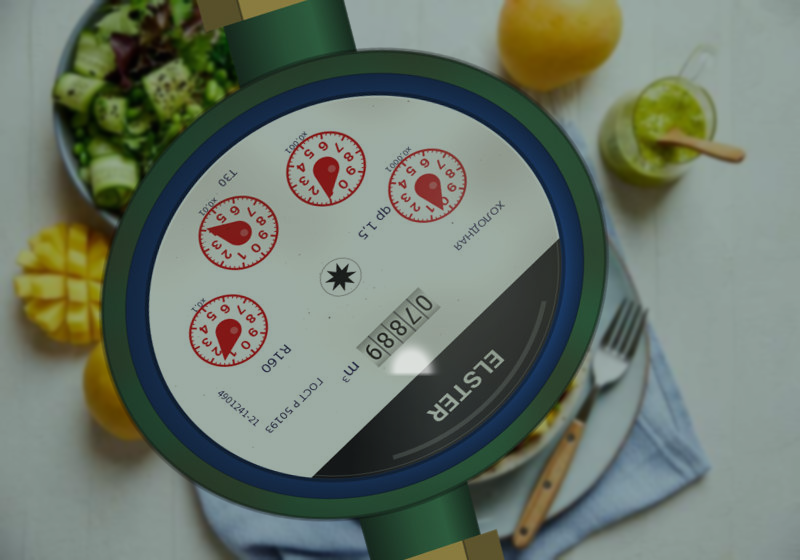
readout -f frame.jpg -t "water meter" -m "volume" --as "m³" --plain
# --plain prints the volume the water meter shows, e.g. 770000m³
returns 7889.1410m³
